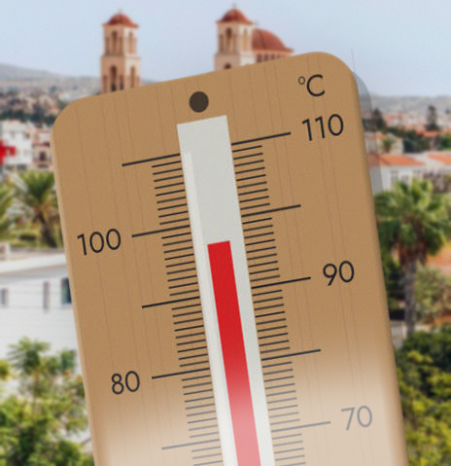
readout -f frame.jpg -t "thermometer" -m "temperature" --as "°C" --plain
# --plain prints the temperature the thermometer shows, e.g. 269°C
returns 97°C
